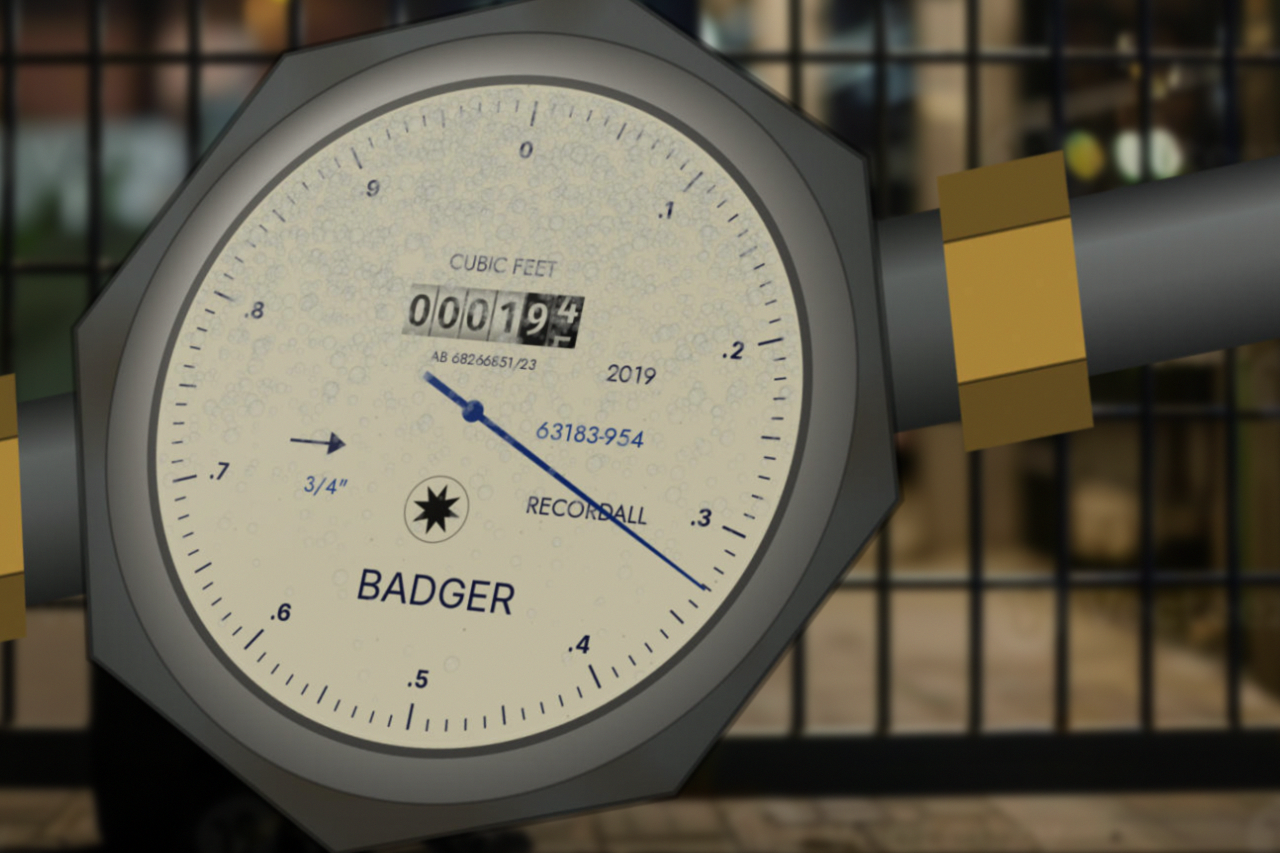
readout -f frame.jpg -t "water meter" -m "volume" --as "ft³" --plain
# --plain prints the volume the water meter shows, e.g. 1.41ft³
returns 194.33ft³
